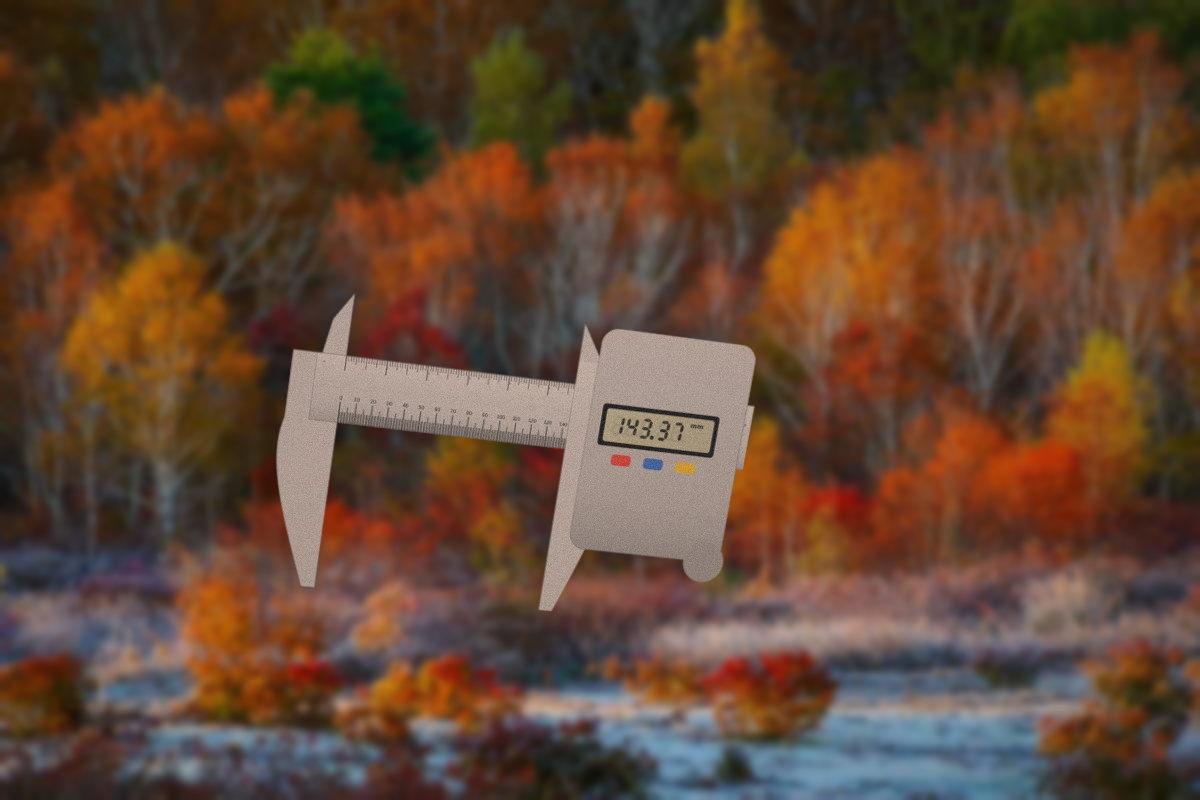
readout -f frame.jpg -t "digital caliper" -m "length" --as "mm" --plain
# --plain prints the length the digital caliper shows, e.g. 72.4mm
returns 143.37mm
